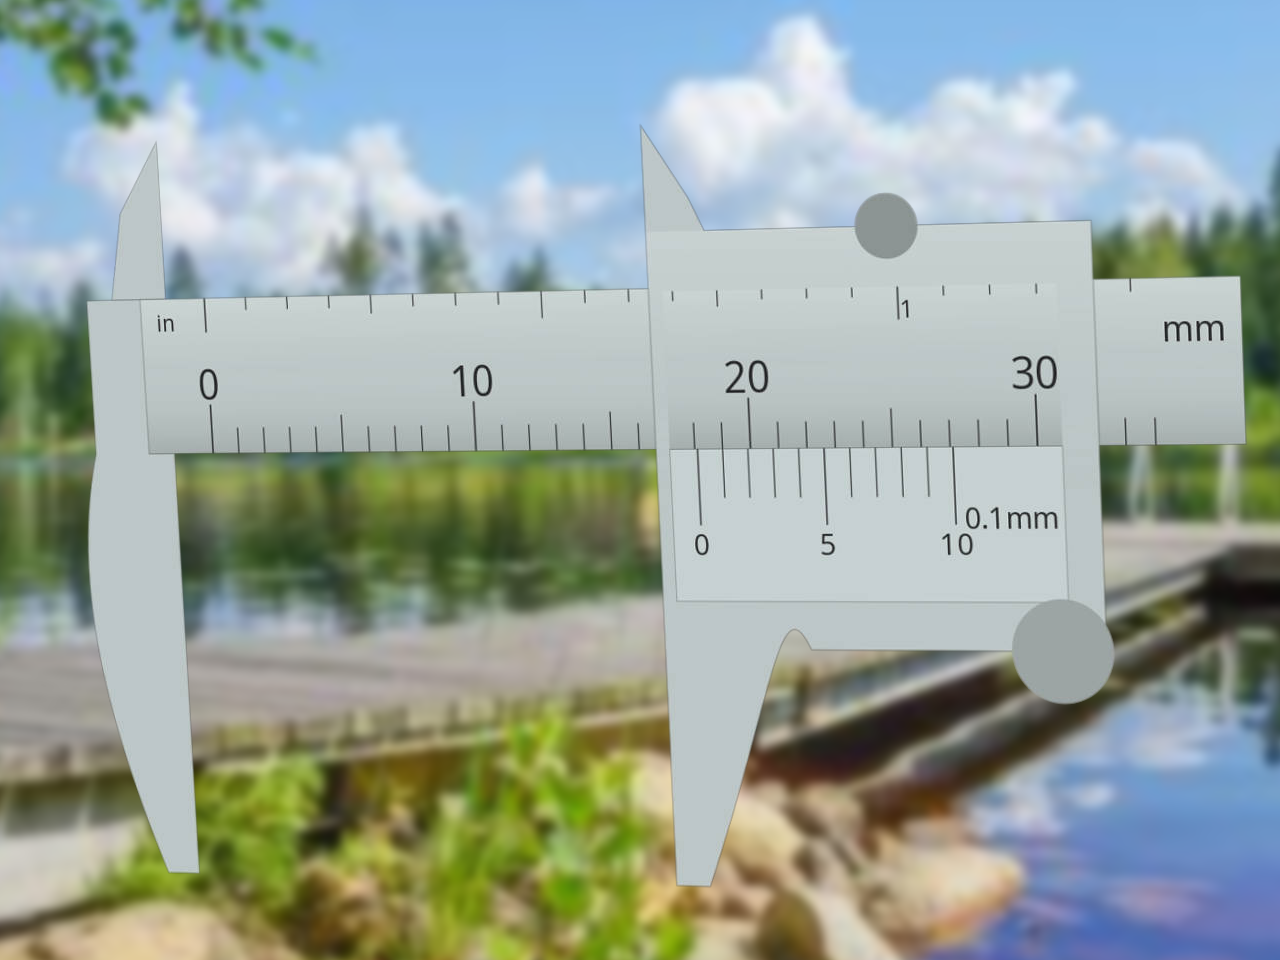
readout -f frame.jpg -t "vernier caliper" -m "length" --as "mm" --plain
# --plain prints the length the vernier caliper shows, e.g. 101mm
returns 18.1mm
